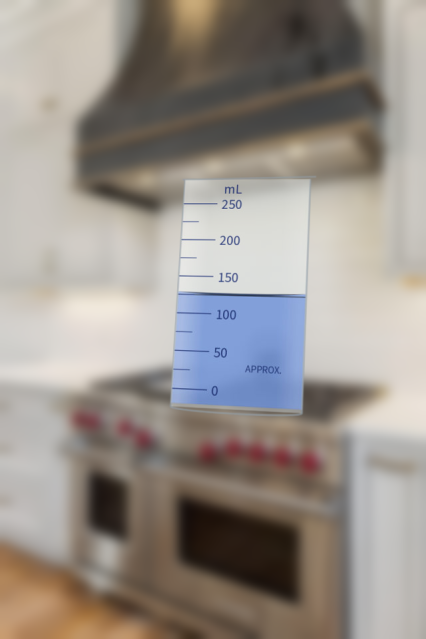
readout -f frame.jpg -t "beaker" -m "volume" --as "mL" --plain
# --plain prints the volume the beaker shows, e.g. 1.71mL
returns 125mL
